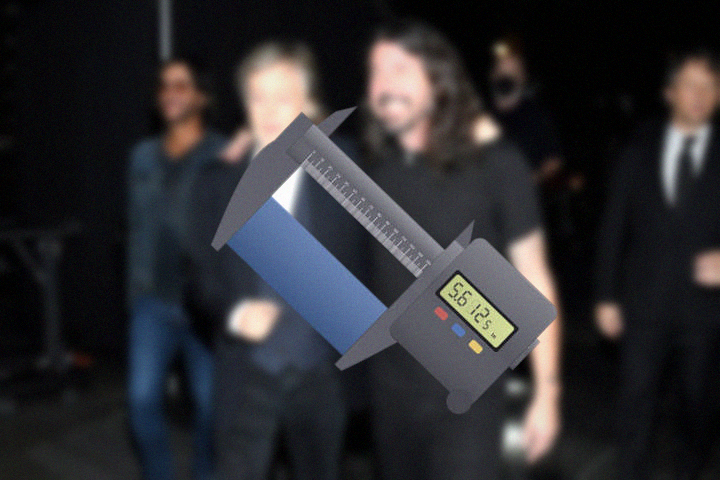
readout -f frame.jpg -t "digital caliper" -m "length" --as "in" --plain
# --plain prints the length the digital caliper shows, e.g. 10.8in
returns 5.6125in
